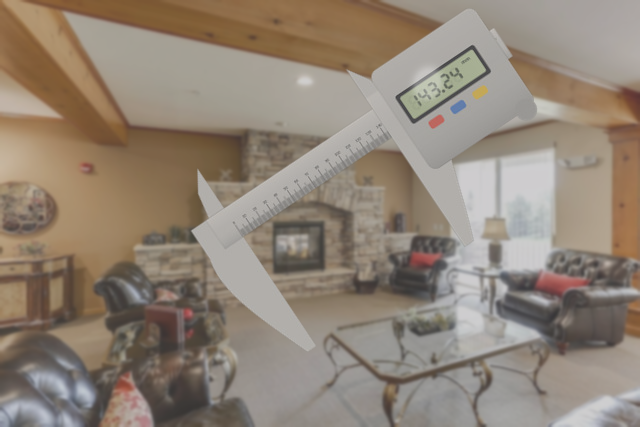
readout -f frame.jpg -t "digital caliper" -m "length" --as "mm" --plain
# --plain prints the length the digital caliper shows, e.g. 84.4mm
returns 143.24mm
